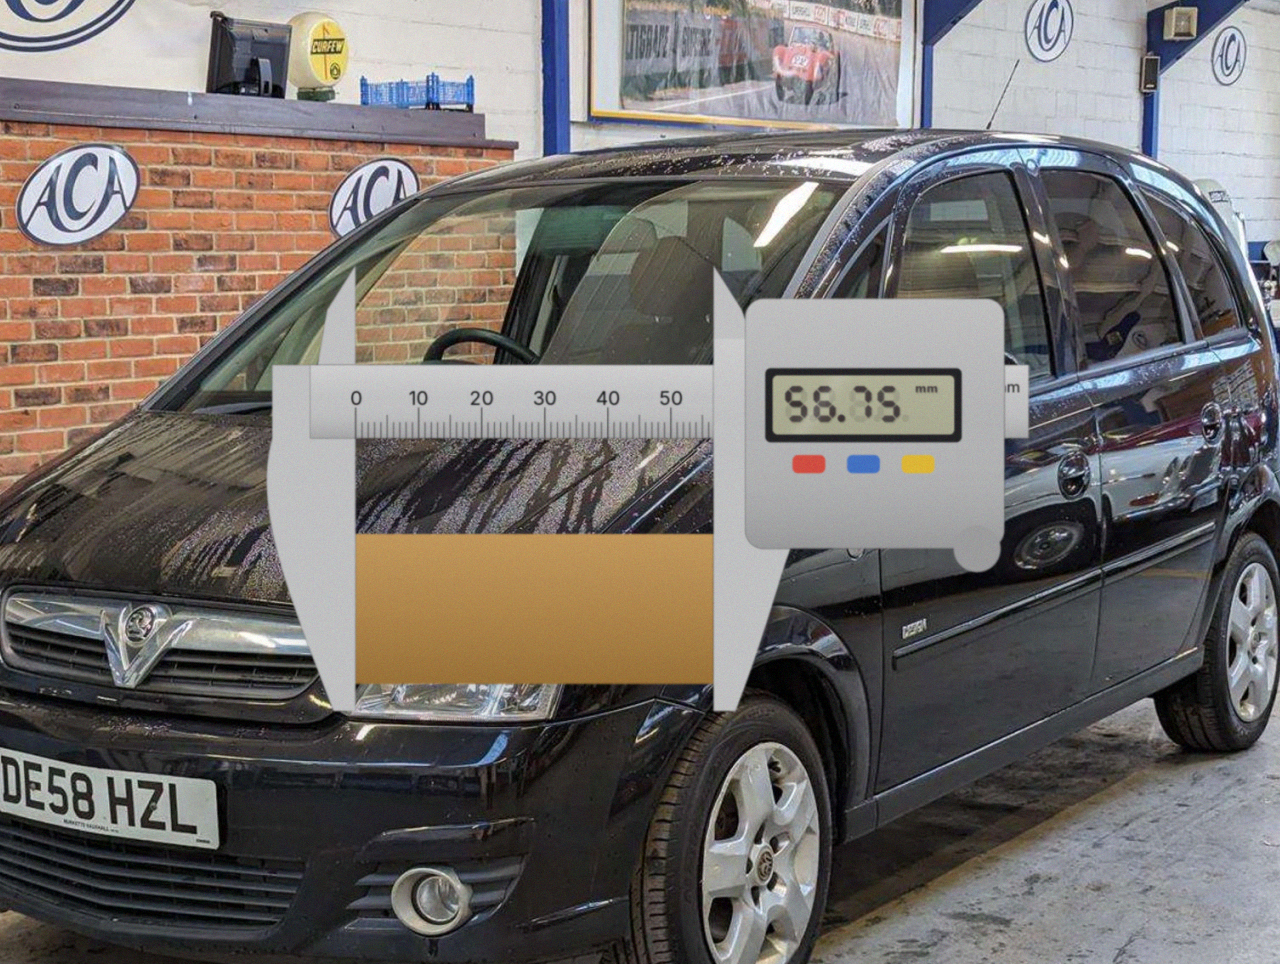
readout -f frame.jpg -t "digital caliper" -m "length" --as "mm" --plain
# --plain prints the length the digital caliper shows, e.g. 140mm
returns 56.75mm
